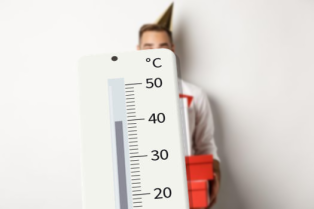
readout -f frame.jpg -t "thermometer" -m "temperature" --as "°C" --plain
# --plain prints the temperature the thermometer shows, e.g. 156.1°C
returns 40°C
